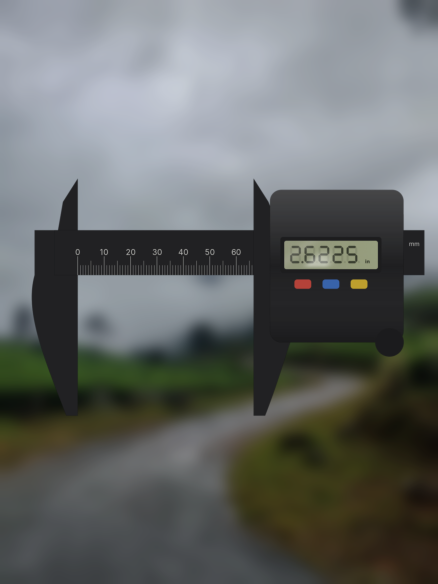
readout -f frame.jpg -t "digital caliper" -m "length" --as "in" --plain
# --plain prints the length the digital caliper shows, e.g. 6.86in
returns 2.6225in
